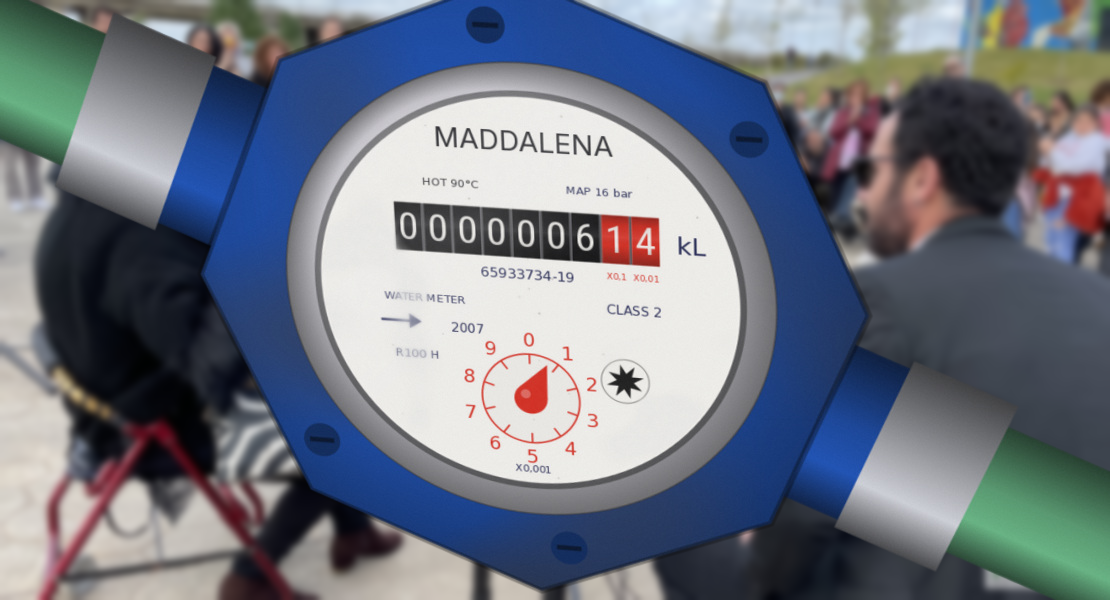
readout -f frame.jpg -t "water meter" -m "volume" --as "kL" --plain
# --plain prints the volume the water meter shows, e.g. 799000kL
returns 6.140kL
